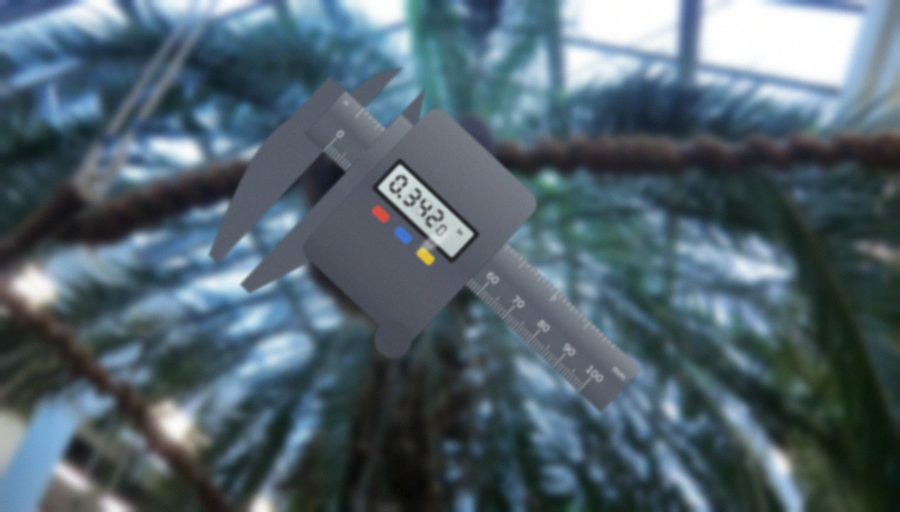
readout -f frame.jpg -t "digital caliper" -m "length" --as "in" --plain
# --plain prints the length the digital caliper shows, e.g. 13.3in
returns 0.3420in
